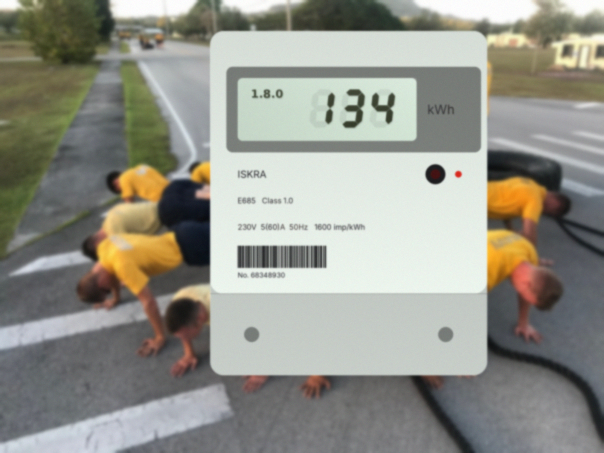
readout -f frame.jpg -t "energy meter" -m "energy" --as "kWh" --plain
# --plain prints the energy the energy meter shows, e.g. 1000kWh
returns 134kWh
